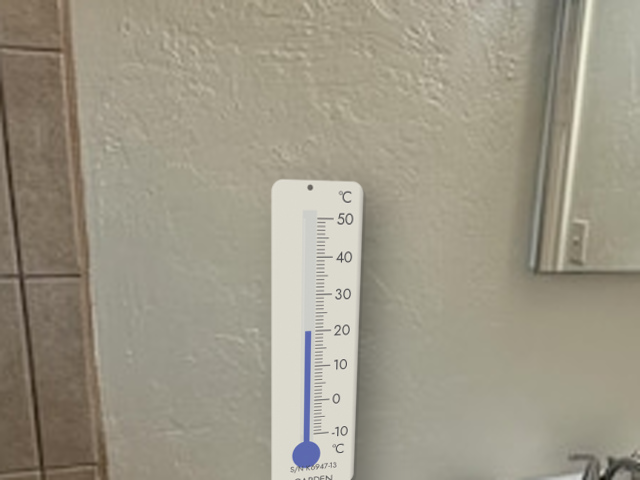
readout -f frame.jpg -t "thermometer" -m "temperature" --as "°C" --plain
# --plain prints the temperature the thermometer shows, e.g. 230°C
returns 20°C
